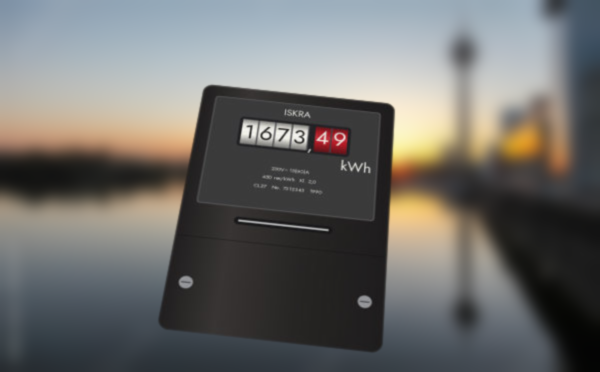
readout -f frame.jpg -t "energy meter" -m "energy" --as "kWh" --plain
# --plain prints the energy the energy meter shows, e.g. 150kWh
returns 1673.49kWh
